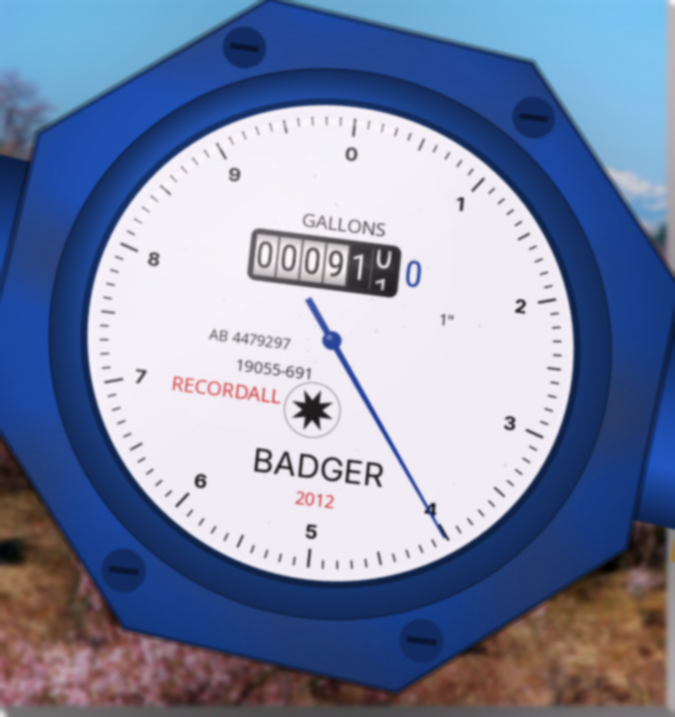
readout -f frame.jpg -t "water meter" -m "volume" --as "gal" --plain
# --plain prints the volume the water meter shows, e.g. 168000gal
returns 9104.0gal
